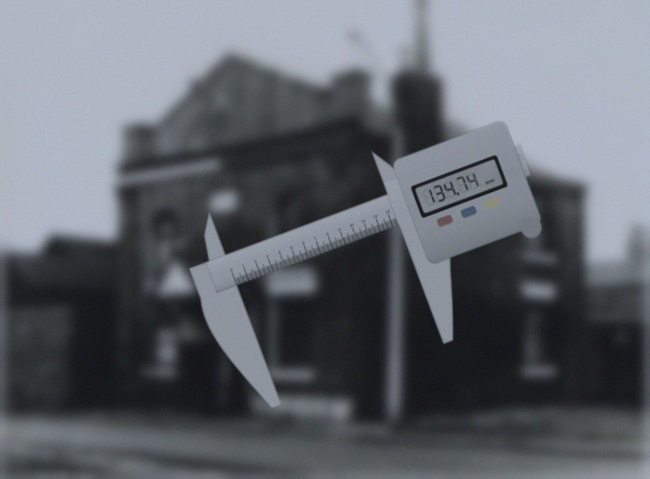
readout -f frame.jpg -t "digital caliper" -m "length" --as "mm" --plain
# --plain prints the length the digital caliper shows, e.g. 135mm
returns 134.74mm
